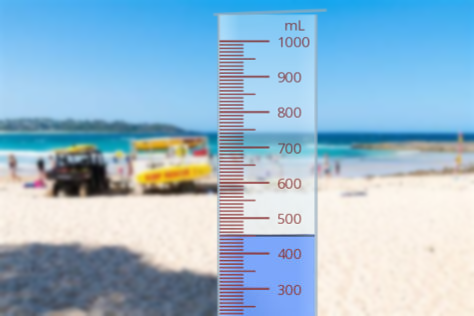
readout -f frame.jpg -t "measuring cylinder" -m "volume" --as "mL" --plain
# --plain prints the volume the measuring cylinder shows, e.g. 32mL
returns 450mL
